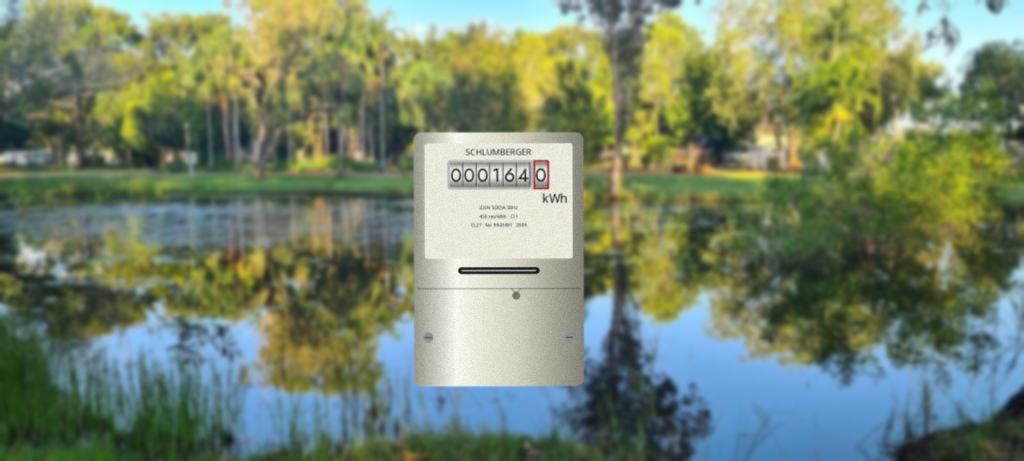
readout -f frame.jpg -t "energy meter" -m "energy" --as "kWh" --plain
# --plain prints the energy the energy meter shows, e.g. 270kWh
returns 164.0kWh
